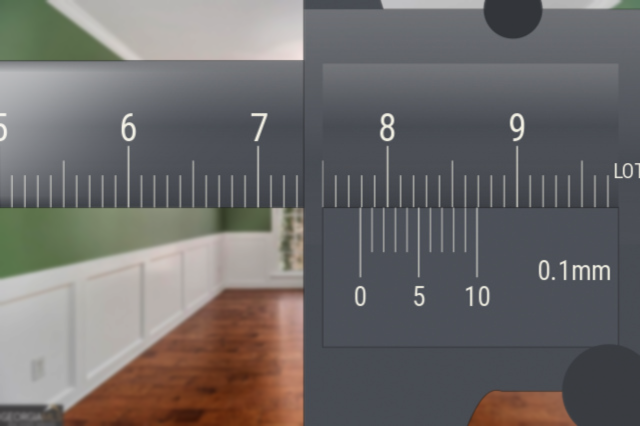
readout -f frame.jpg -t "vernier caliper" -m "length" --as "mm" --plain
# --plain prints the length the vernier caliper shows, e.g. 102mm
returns 77.9mm
